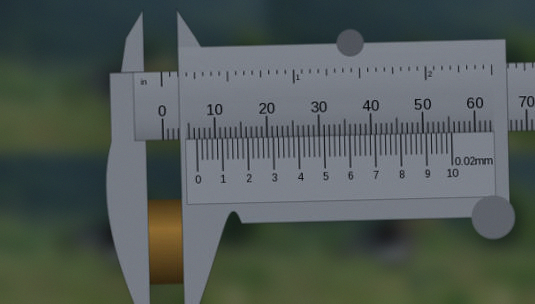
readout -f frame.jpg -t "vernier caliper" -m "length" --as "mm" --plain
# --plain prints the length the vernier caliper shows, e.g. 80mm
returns 6.5mm
